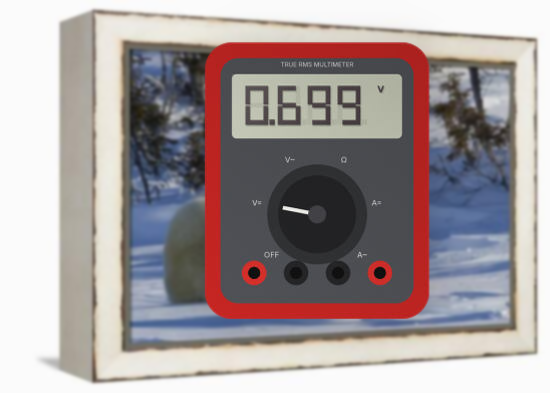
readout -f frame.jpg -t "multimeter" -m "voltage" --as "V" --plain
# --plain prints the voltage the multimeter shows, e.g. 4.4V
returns 0.699V
